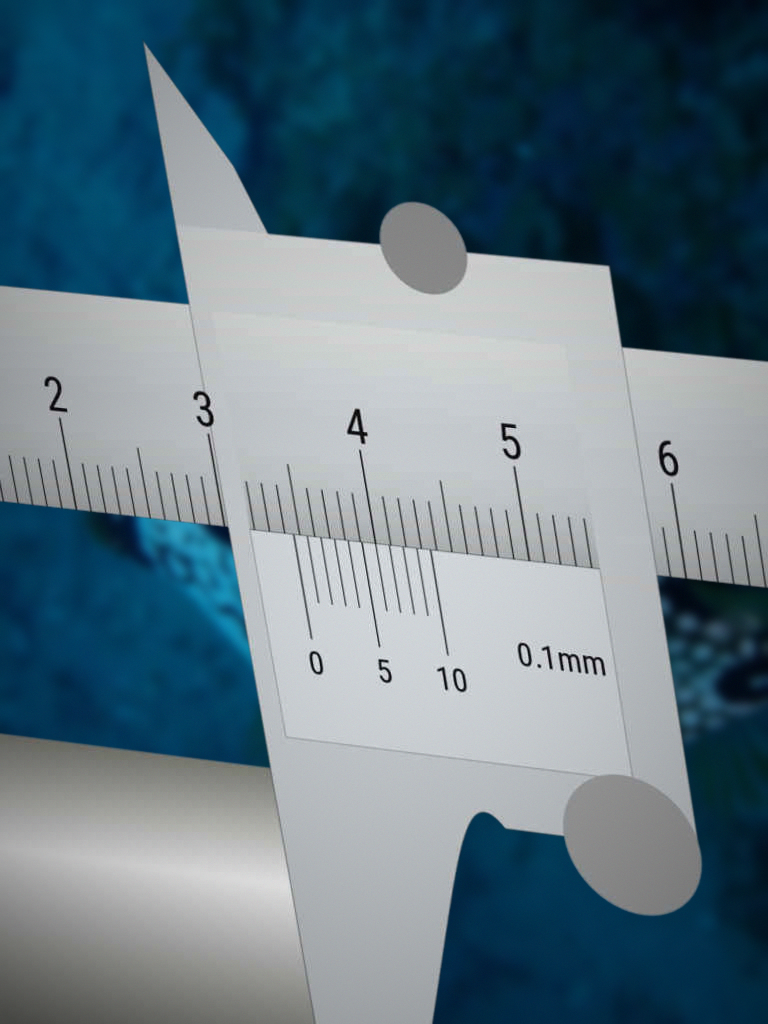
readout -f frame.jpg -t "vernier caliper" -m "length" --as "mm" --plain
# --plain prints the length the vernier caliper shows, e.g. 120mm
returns 34.6mm
